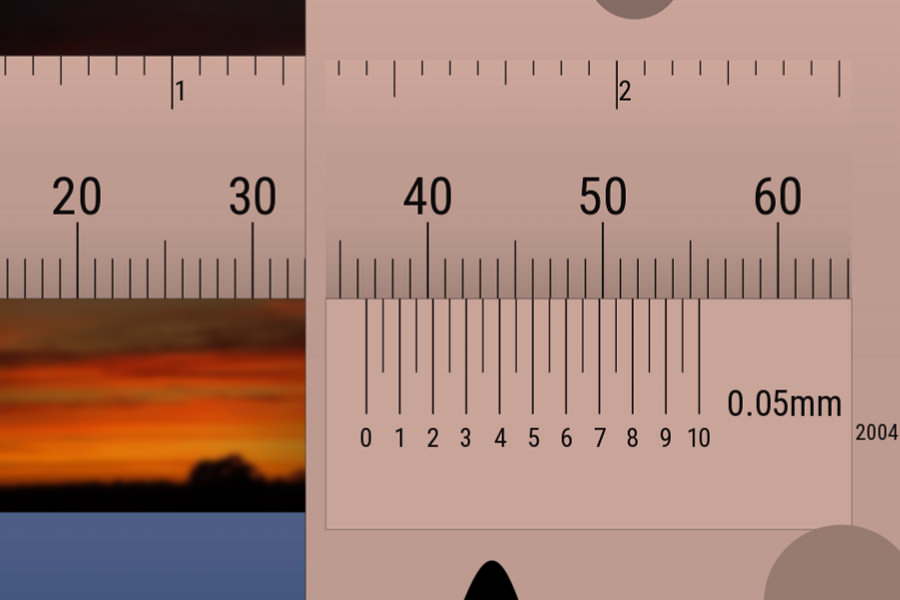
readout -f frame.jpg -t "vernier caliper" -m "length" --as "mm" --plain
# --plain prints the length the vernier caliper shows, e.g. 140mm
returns 36.5mm
